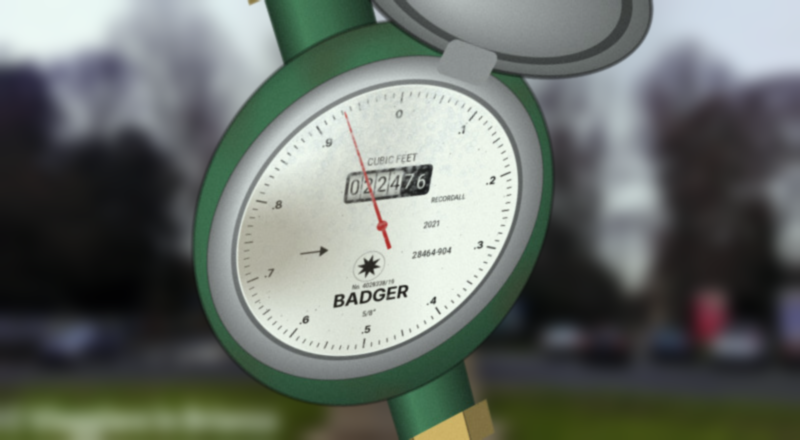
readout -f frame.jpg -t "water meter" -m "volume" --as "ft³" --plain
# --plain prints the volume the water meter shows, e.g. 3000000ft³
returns 22475.93ft³
